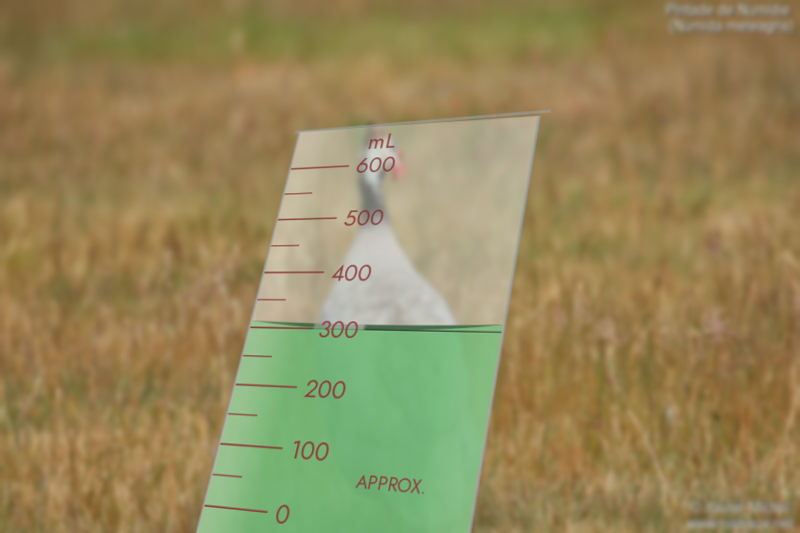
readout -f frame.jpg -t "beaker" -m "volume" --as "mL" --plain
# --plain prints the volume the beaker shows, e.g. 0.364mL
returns 300mL
